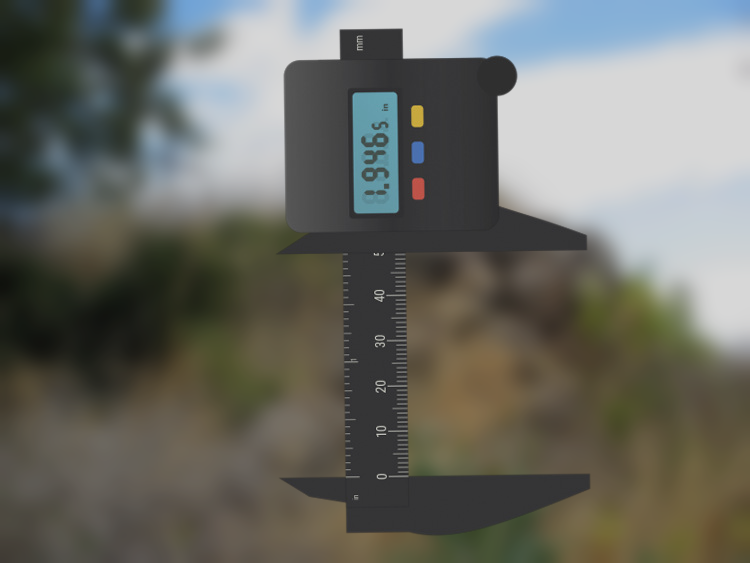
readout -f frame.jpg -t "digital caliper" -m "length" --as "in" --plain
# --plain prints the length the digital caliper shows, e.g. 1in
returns 1.9465in
